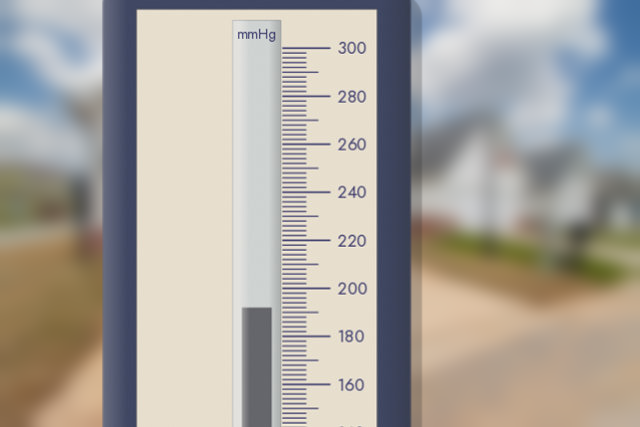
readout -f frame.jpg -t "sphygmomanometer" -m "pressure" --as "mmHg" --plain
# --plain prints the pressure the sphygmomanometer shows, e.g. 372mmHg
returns 192mmHg
